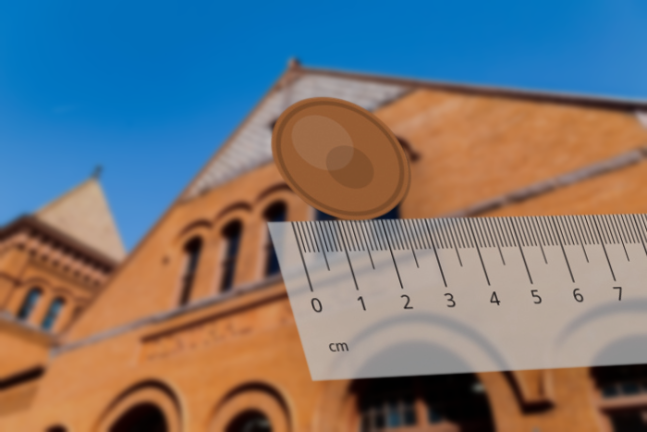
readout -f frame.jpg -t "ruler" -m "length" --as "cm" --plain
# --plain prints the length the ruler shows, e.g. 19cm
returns 3cm
